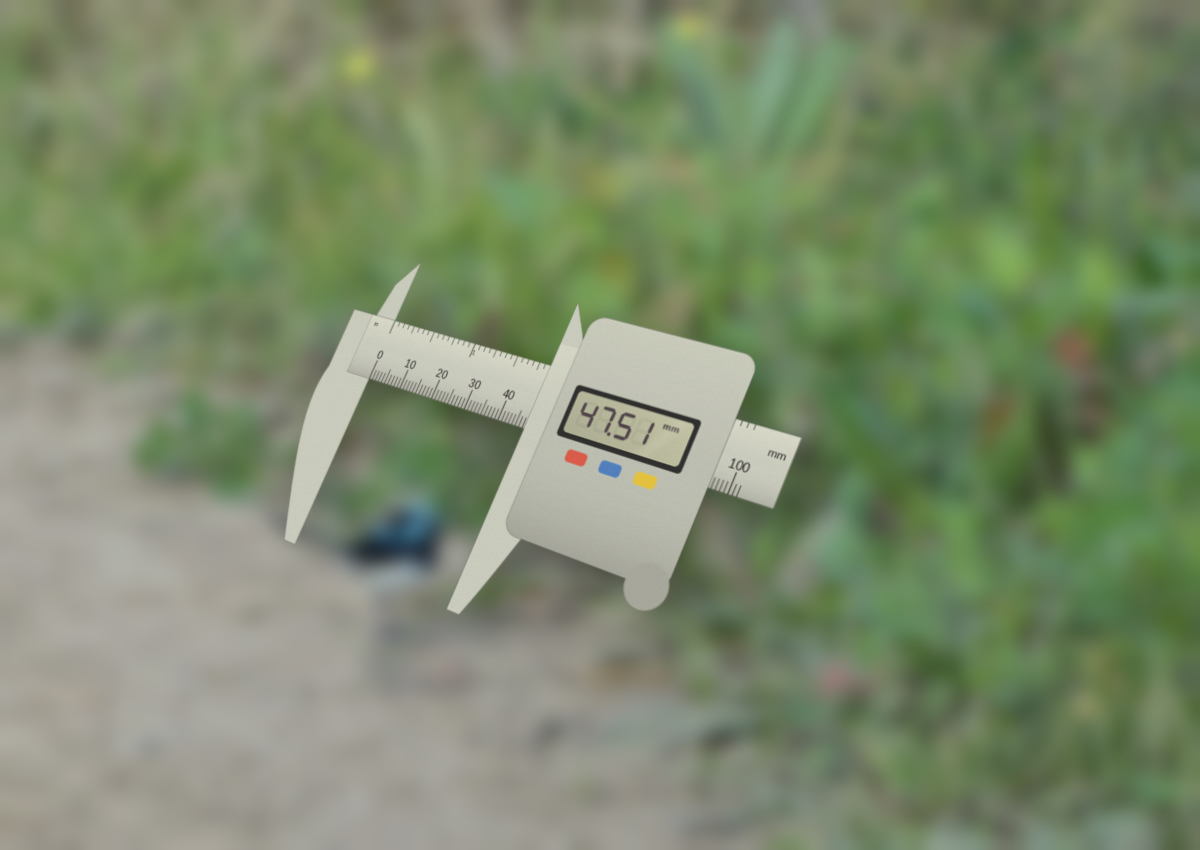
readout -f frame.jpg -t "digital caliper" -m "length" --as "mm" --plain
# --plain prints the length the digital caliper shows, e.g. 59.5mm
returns 47.51mm
